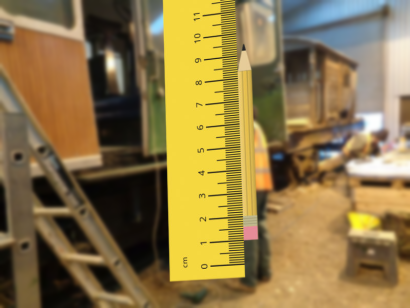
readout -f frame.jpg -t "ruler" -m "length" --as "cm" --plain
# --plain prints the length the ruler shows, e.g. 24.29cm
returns 8.5cm
